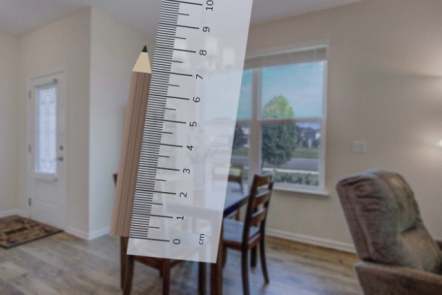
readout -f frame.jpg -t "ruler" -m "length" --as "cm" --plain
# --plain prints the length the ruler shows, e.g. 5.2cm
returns 8cm
